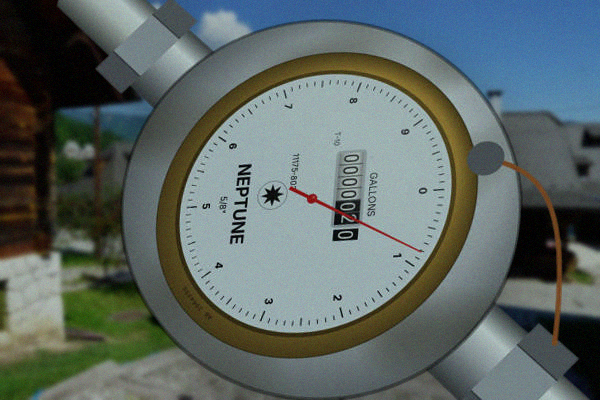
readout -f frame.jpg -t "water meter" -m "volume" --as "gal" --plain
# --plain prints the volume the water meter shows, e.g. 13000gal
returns 20.8gal
